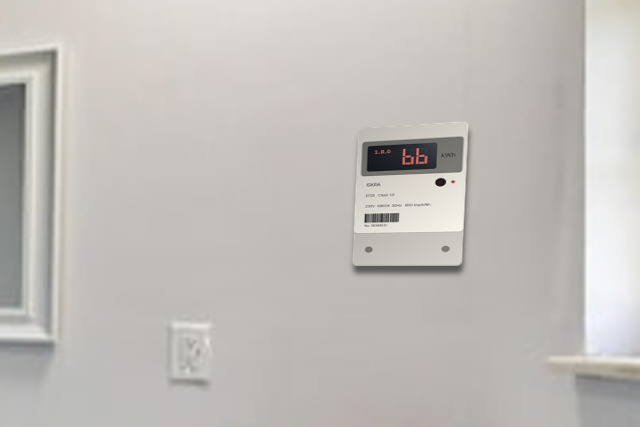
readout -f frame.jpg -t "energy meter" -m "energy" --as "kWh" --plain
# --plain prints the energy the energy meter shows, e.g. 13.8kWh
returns 66kWh
